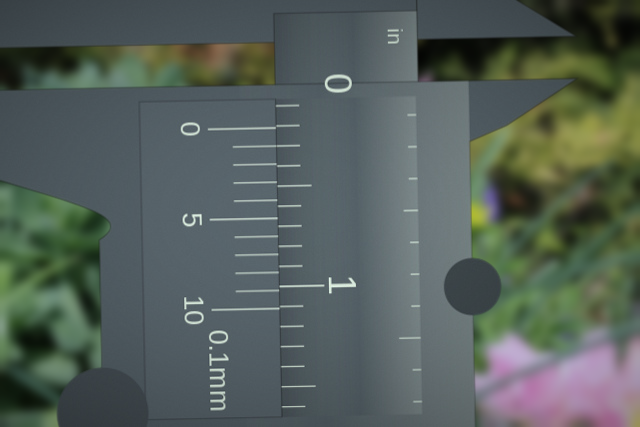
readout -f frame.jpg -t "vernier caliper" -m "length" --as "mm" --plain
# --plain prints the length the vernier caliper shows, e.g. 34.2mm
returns 2.1mm
